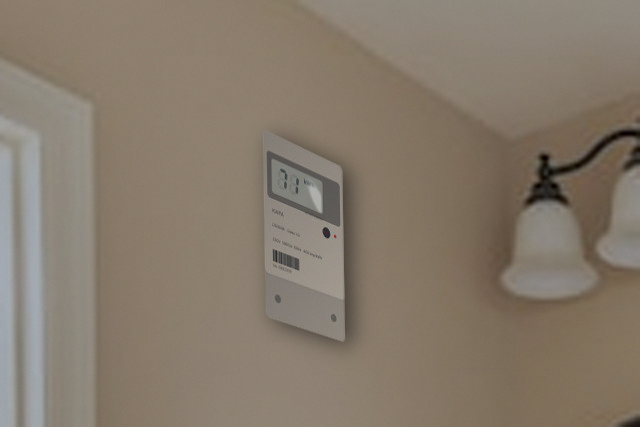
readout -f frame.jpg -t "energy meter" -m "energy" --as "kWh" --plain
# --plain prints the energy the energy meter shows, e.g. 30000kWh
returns 71kWh
